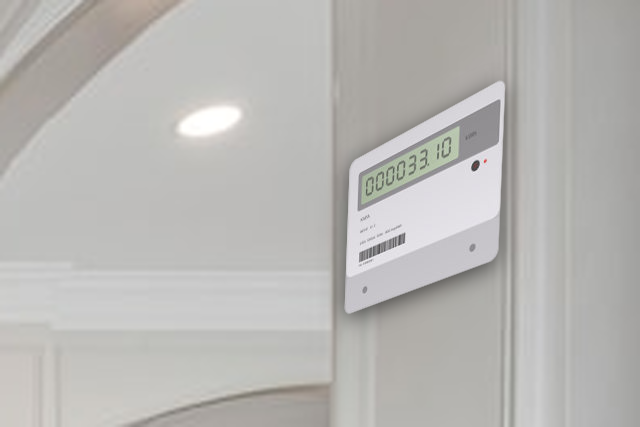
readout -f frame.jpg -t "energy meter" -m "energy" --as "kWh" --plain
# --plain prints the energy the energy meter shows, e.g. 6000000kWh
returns 33.10kWh
